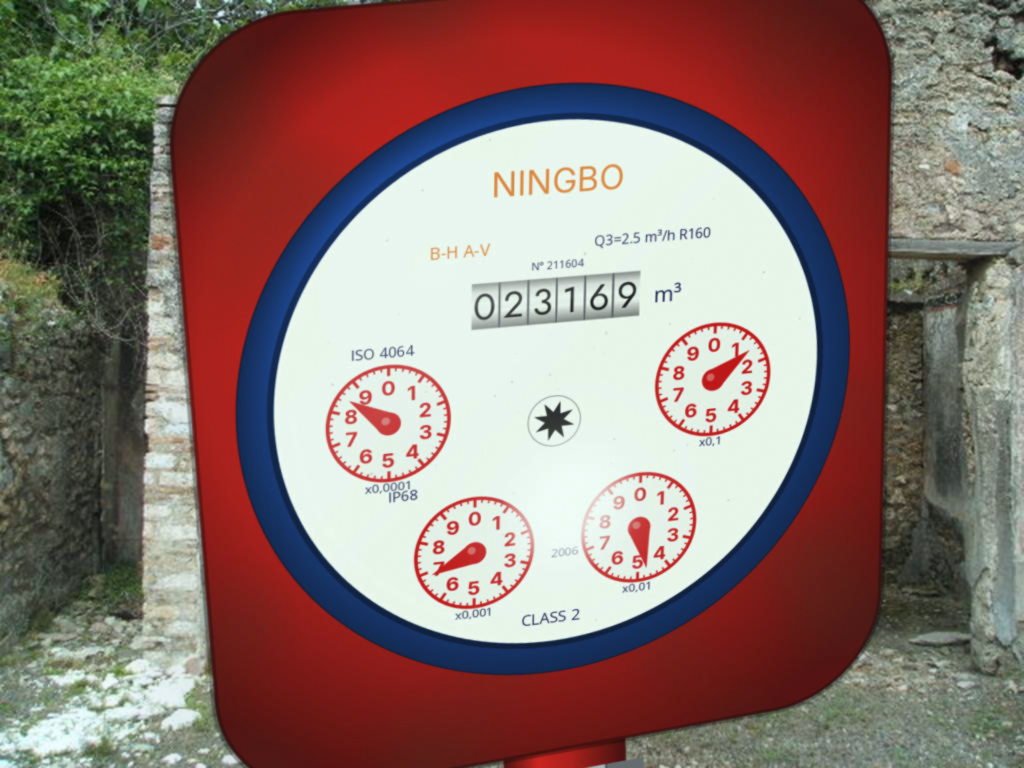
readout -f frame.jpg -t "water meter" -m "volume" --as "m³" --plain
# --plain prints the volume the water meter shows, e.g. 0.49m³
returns 23169.1468m³
